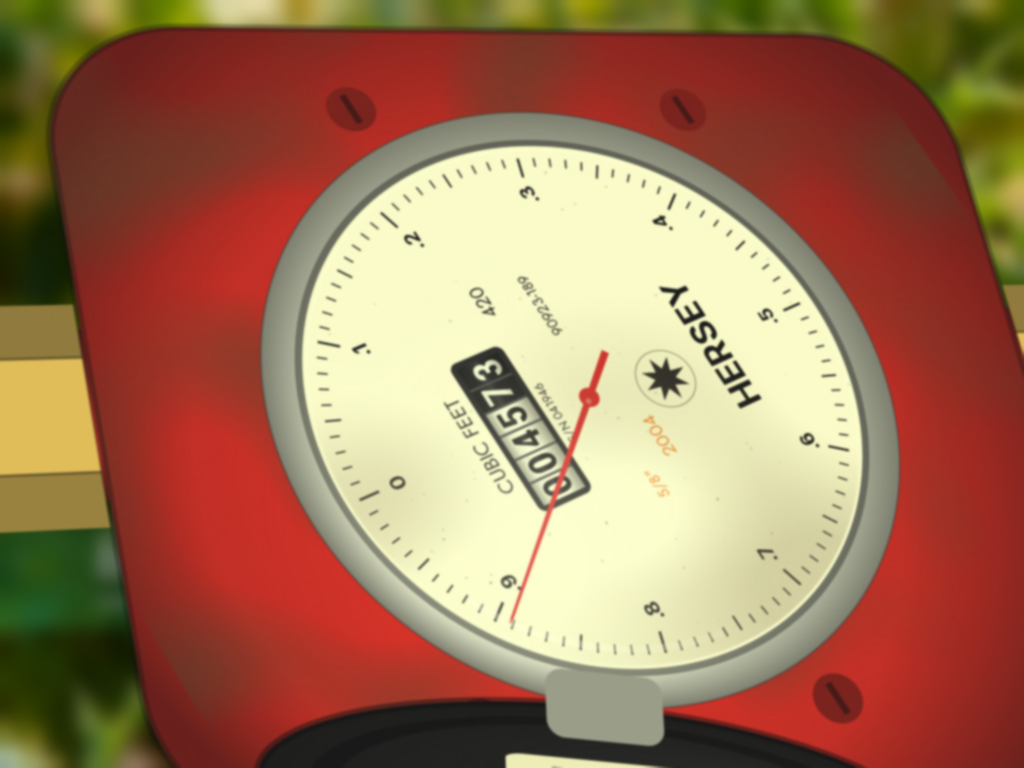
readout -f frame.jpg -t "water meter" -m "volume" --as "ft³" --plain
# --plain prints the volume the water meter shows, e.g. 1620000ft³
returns 4572.89ft³
